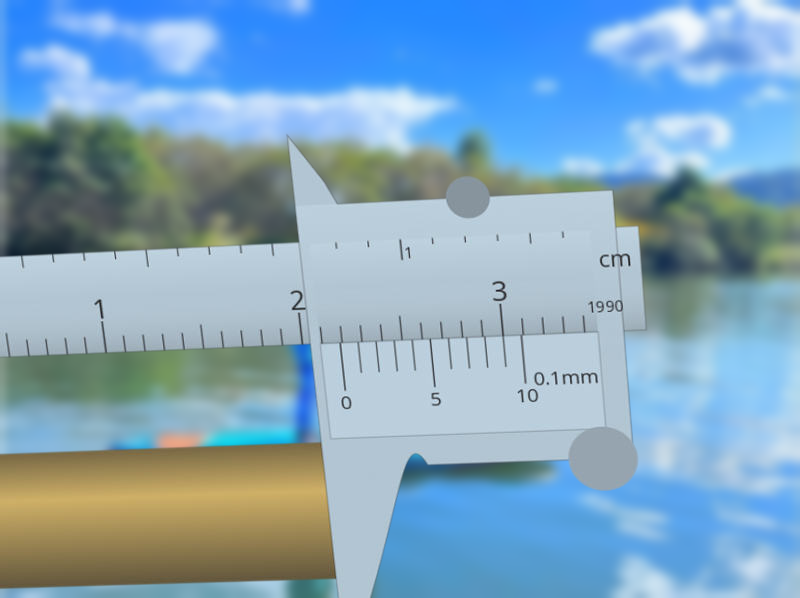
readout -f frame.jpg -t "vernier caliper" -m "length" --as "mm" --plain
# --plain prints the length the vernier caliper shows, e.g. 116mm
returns 21.9mm
